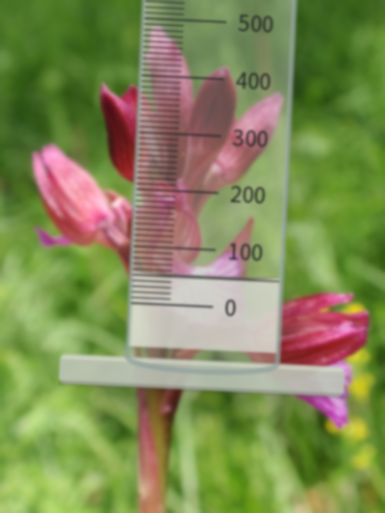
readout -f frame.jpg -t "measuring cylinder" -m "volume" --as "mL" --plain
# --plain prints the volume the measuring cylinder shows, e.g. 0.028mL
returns 50mL
